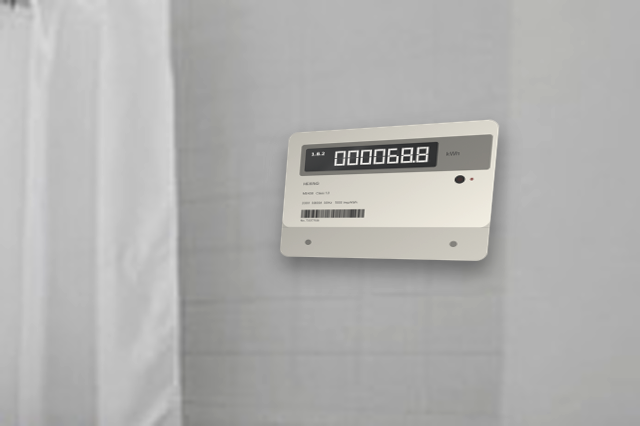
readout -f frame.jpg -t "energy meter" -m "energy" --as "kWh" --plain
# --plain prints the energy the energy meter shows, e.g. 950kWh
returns 68.8kWh
